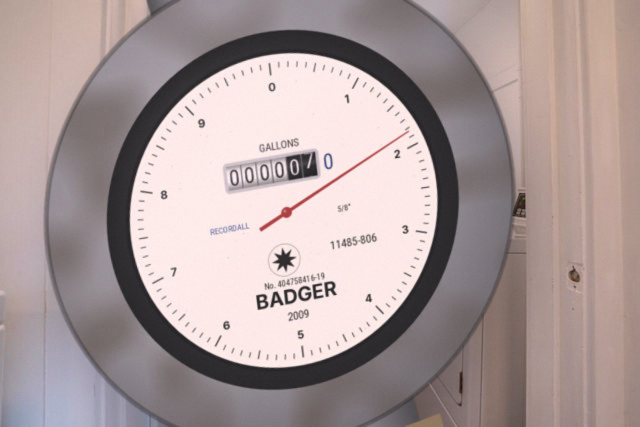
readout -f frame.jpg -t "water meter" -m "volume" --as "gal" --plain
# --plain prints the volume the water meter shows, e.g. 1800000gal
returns 71.8gal
